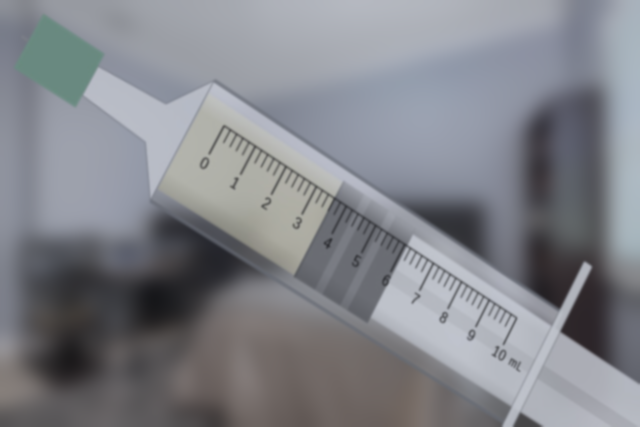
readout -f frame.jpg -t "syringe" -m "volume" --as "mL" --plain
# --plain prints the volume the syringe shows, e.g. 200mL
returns 3.6mL
